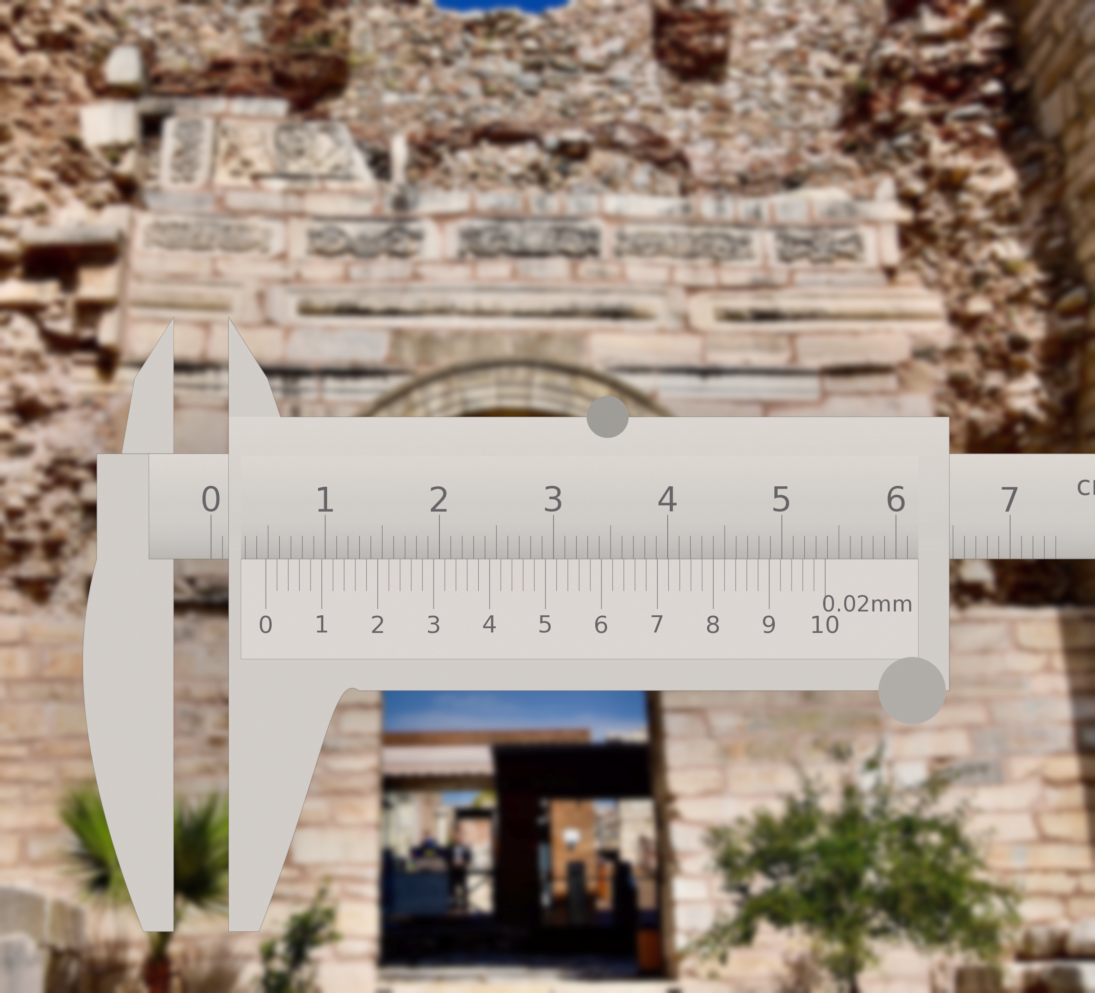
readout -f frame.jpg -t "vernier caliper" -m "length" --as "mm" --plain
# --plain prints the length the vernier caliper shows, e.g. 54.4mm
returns 4.8mm
